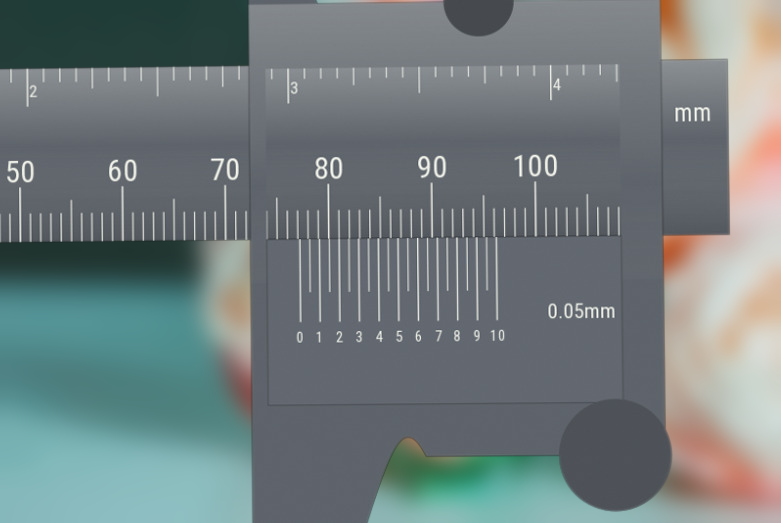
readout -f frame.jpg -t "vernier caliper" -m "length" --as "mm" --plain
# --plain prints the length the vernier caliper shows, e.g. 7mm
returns 77.2mm
